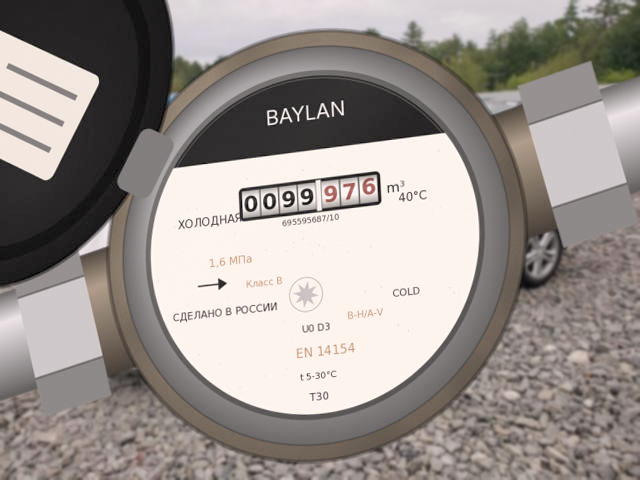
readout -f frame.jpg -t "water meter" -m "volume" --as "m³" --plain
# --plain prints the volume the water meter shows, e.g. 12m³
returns 99.976m³
